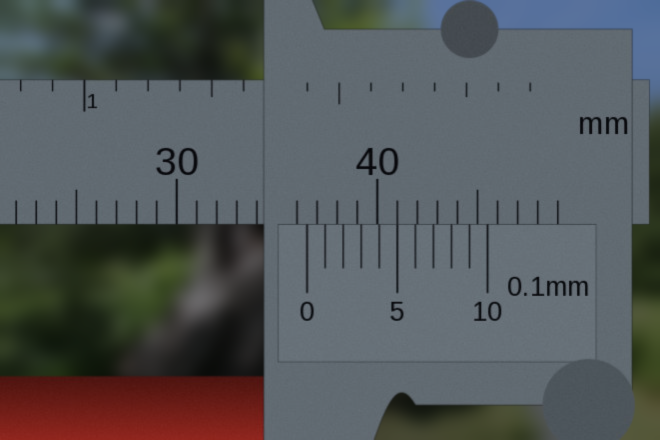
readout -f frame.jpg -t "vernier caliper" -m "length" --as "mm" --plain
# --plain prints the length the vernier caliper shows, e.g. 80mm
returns 36.5mm
